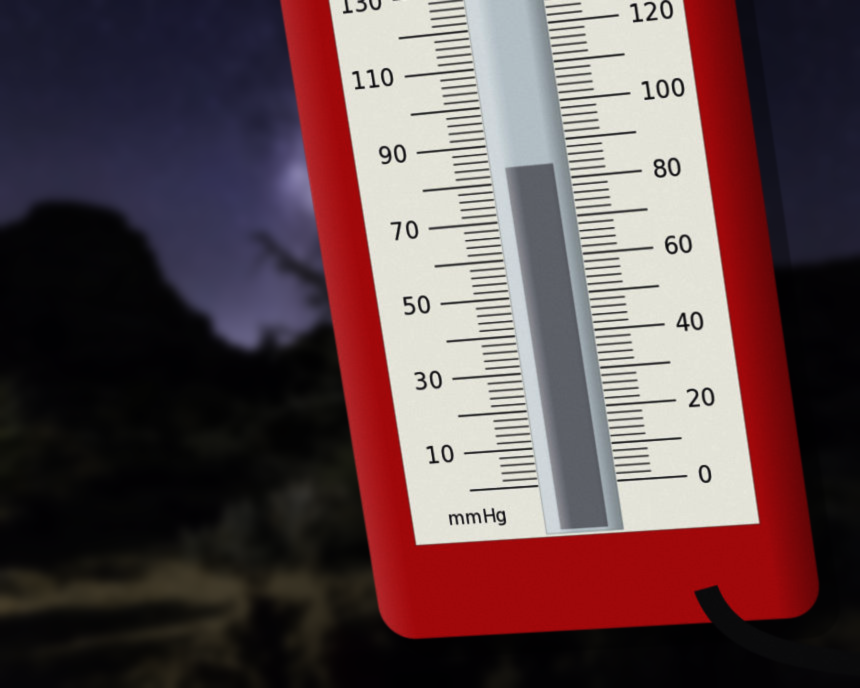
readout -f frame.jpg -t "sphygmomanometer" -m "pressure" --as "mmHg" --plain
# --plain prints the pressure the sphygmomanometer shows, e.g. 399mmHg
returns 84mmHg
